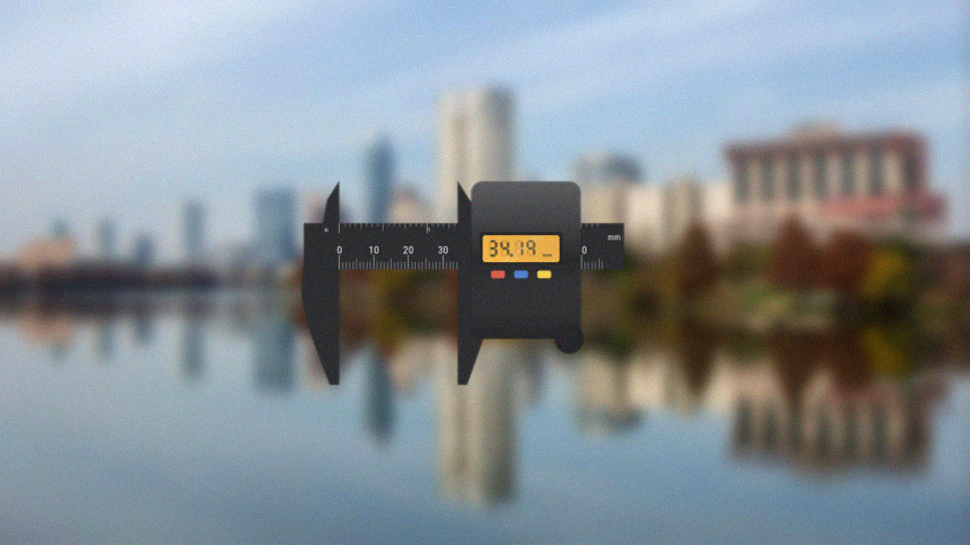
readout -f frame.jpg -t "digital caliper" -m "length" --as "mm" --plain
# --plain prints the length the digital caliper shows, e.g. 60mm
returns 34.19mm
